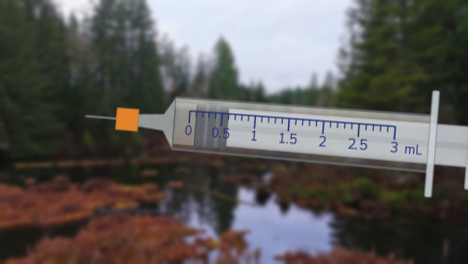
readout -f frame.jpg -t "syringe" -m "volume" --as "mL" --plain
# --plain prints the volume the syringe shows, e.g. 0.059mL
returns 0.1mL
